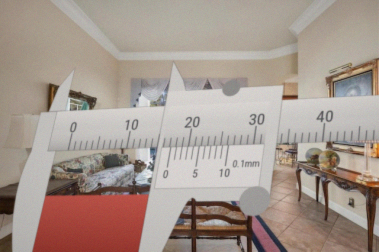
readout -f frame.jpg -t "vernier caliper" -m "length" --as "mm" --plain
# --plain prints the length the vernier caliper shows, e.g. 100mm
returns 17.2mm
